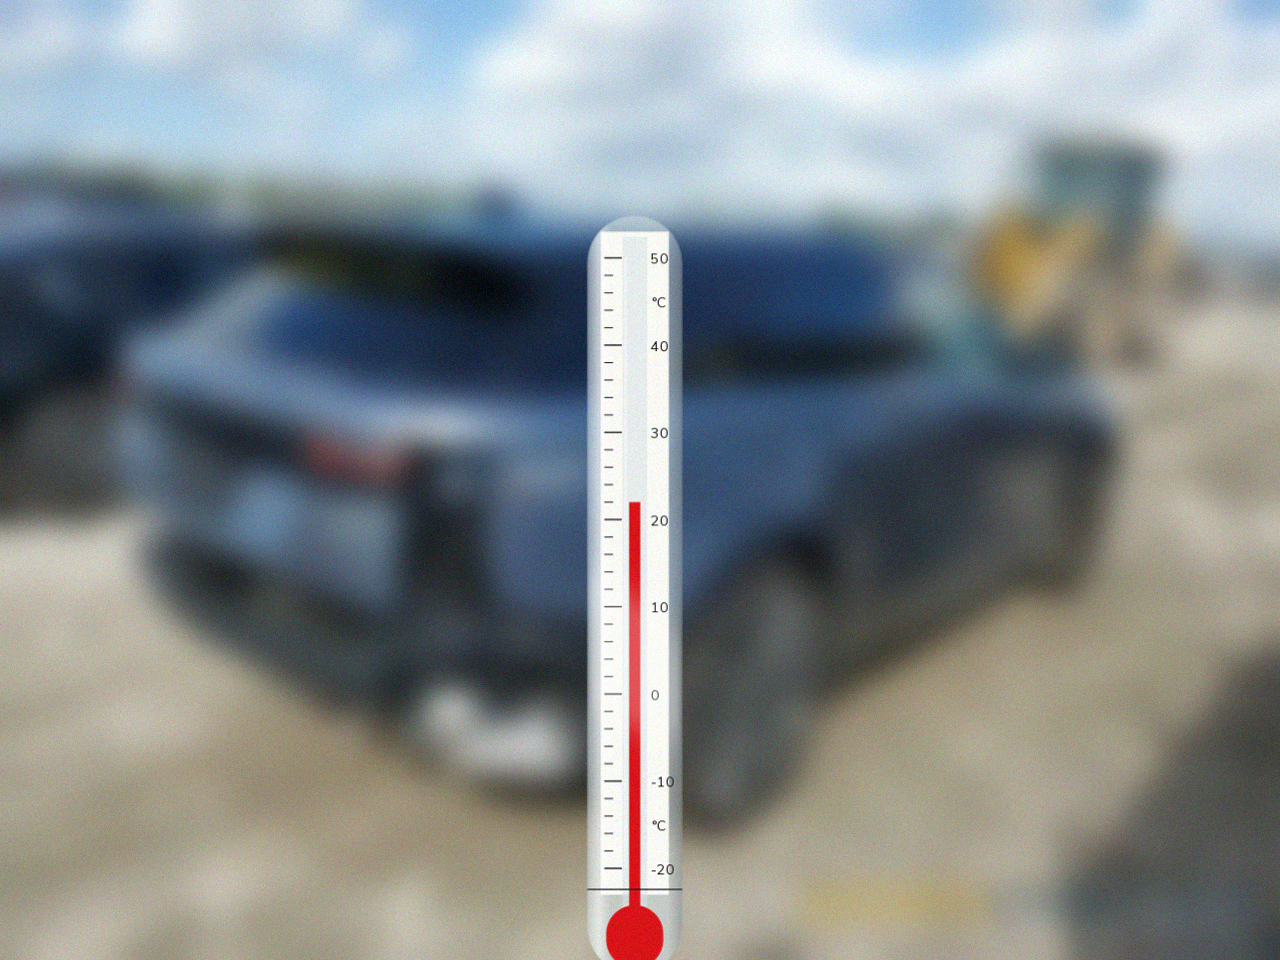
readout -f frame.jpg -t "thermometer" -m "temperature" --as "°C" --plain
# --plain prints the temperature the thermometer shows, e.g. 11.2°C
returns 22°C
